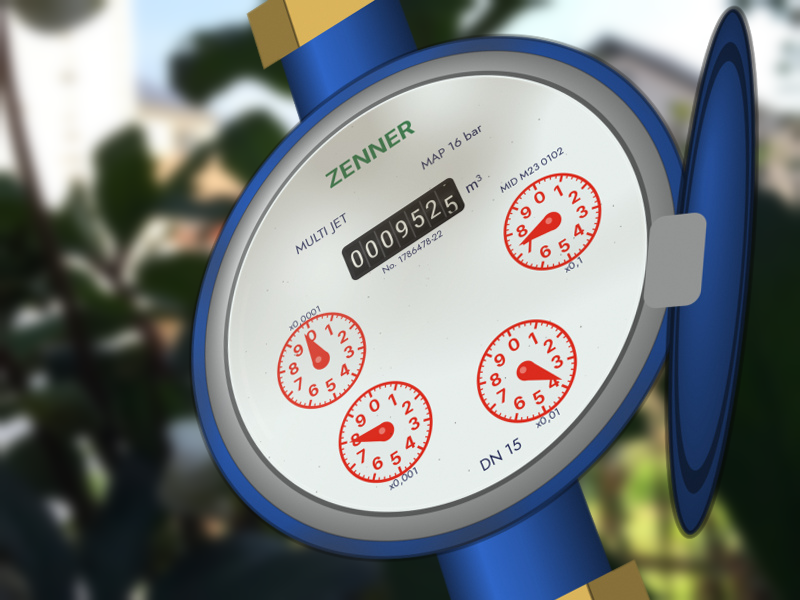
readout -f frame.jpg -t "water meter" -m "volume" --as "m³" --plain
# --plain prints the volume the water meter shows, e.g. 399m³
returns 9524.7379m³
